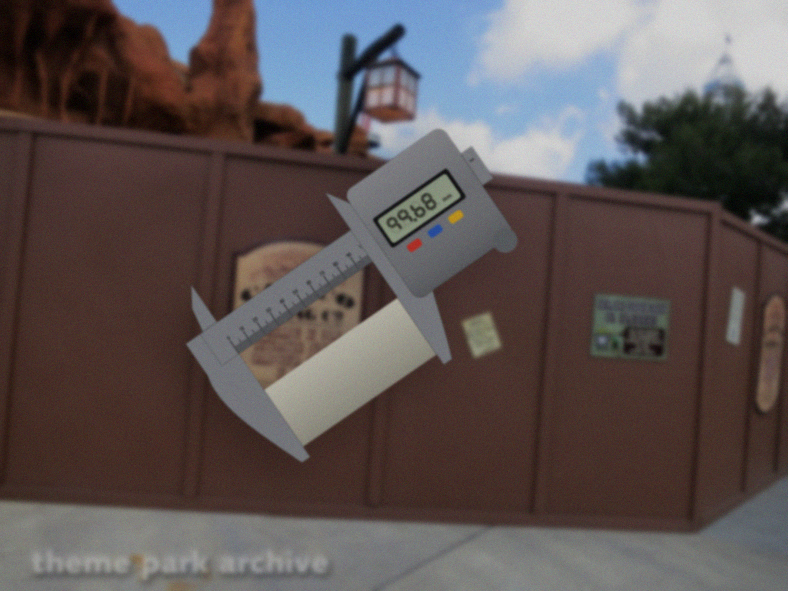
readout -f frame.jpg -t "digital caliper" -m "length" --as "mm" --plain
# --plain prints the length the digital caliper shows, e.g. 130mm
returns 99.68mm
